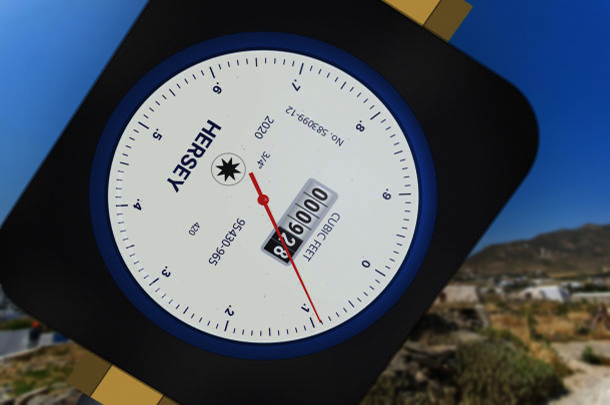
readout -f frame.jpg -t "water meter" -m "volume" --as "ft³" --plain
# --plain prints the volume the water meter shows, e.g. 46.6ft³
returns 928.09ft³
